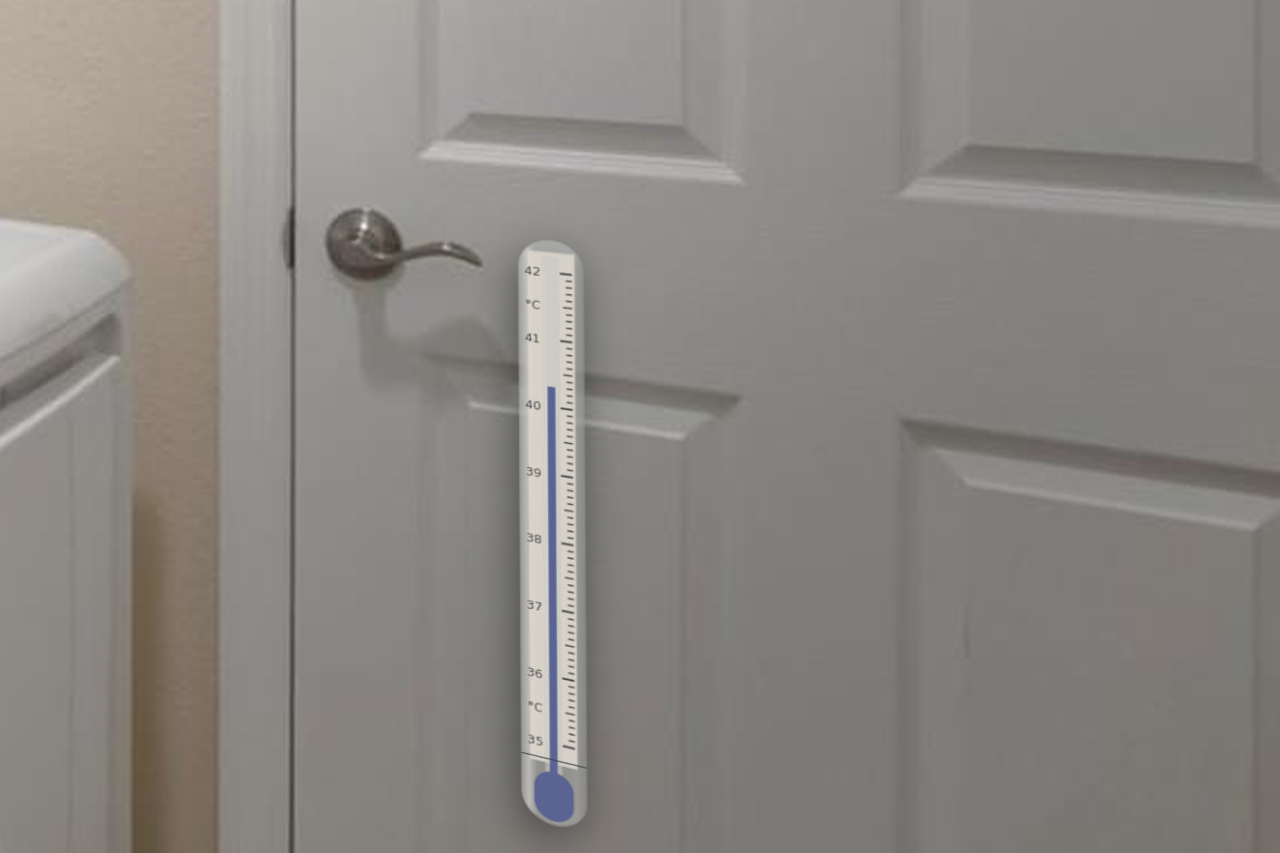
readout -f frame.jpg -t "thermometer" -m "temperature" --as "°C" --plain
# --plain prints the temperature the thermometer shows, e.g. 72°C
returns 40.3°C
